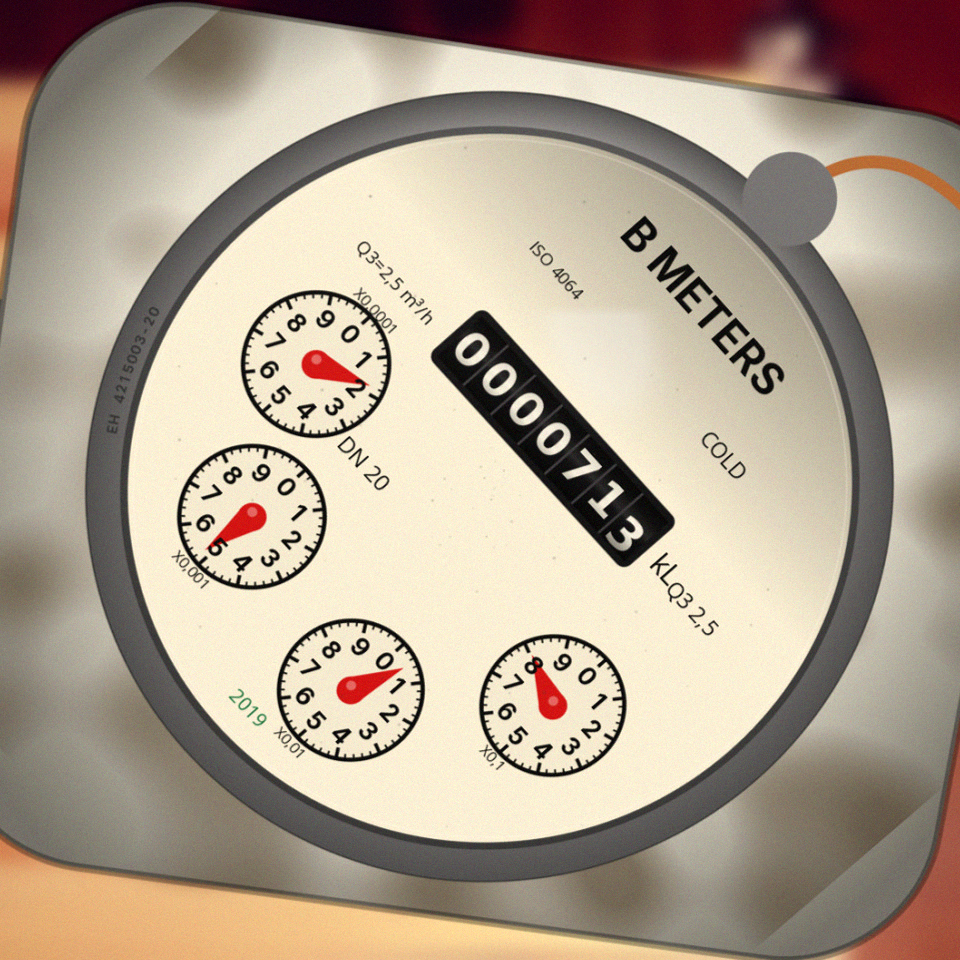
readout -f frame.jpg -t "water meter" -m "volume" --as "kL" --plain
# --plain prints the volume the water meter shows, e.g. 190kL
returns 712.8051kL
